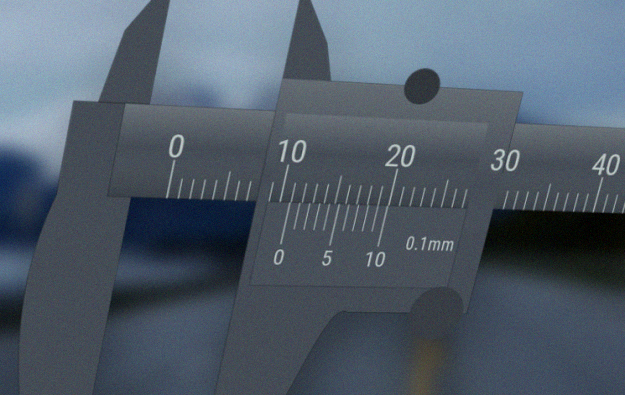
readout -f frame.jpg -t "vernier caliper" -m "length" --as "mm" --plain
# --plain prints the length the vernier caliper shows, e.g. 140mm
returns 10.9mm
